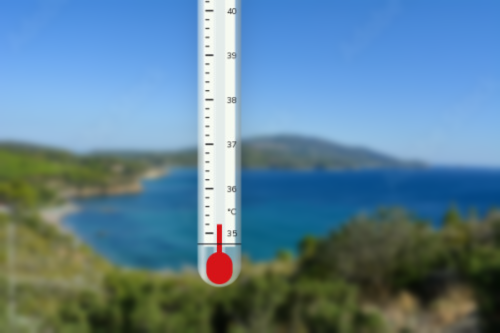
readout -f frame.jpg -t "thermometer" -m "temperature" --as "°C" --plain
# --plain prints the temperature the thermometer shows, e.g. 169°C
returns 35.2°C
